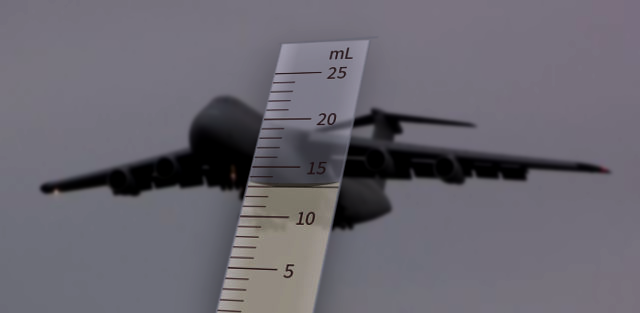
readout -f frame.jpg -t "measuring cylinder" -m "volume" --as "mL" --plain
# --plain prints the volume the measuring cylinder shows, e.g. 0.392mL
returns 13mL
